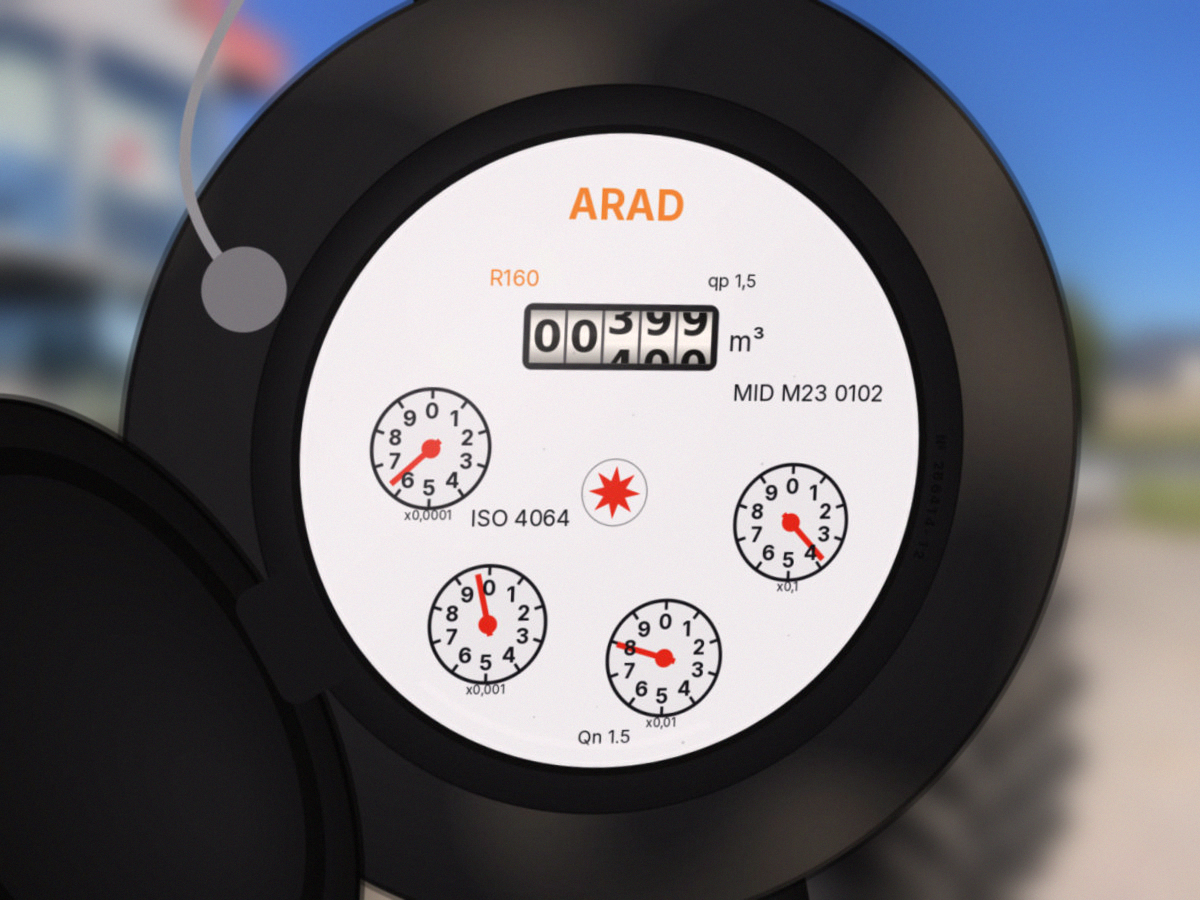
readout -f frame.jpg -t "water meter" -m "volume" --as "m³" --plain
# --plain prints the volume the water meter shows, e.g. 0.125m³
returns 399.3796m³
